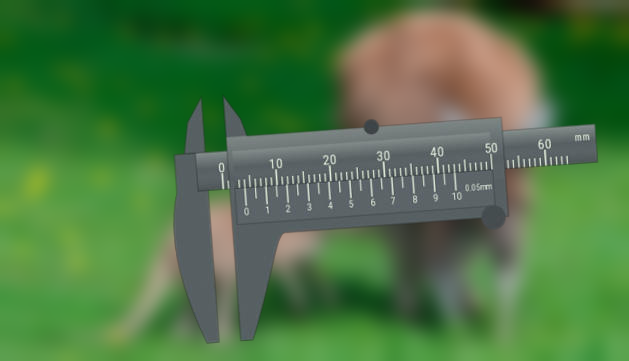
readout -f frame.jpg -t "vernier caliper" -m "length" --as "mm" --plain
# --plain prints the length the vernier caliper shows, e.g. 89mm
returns 4.0mm
